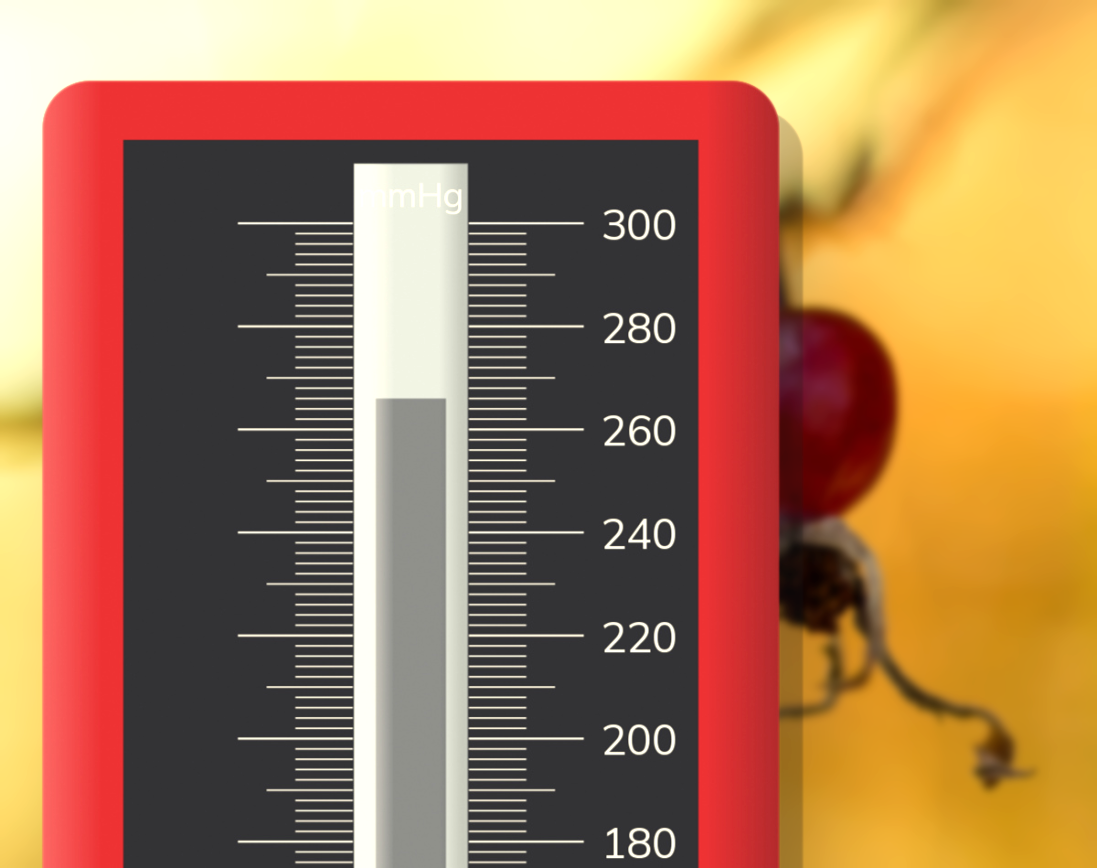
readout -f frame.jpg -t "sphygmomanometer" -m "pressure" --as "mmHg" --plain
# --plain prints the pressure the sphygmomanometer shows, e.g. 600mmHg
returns 266mmHg
